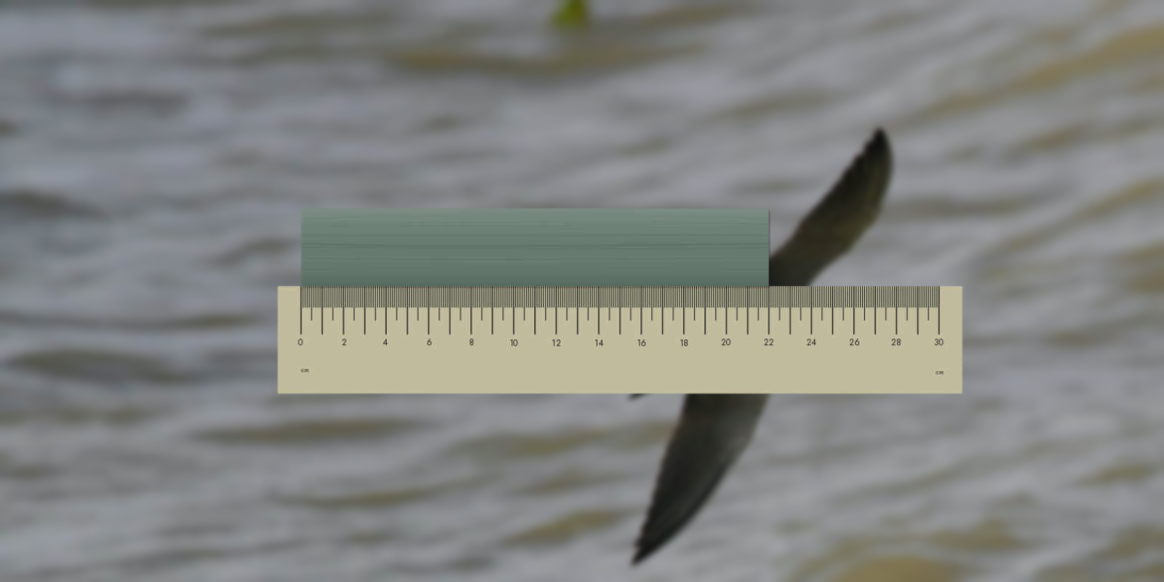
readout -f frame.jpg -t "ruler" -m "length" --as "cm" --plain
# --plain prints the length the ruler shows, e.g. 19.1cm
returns 22cm
